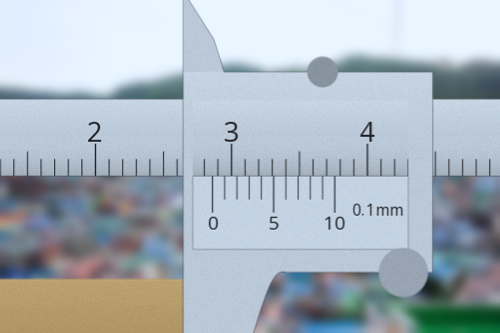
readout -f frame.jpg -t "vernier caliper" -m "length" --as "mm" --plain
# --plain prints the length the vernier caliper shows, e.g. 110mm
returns 28.6mm
